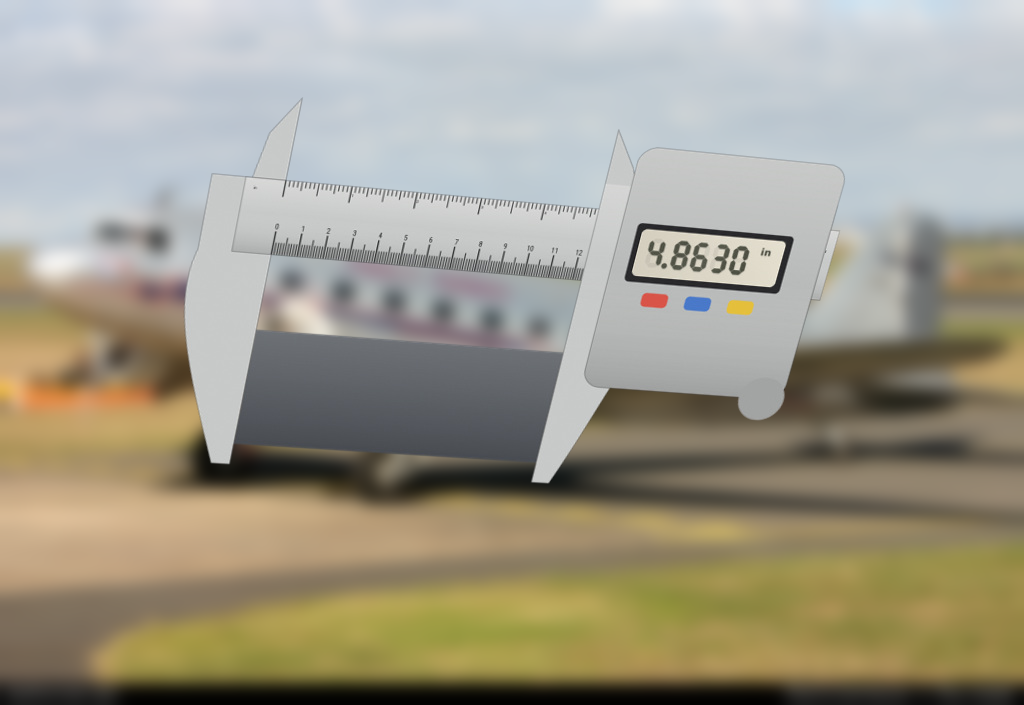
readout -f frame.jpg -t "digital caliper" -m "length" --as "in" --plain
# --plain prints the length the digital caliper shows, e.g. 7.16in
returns 4.8630in
